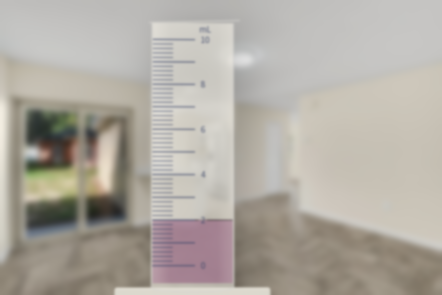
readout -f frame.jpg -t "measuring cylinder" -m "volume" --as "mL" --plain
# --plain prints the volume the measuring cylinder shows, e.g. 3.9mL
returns 2mL
